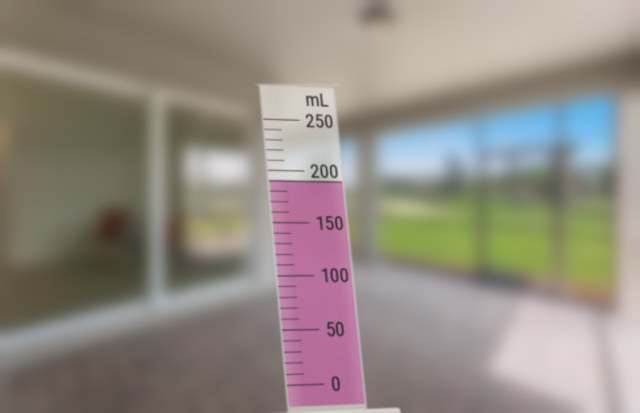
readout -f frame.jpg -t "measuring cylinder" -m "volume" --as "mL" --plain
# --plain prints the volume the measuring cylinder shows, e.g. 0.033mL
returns 190mL
